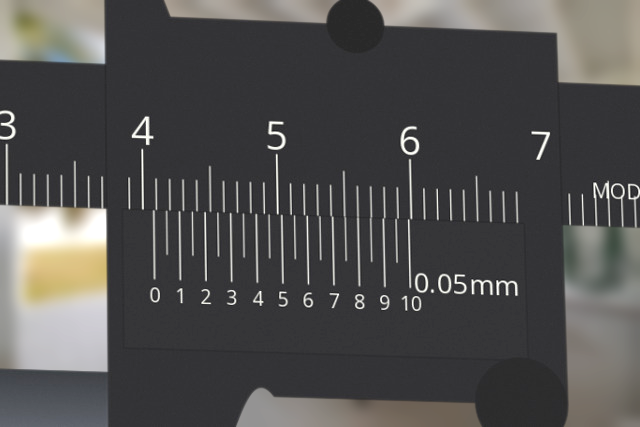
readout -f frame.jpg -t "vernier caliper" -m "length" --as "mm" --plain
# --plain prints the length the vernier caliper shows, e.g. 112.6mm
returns 40.8mm
